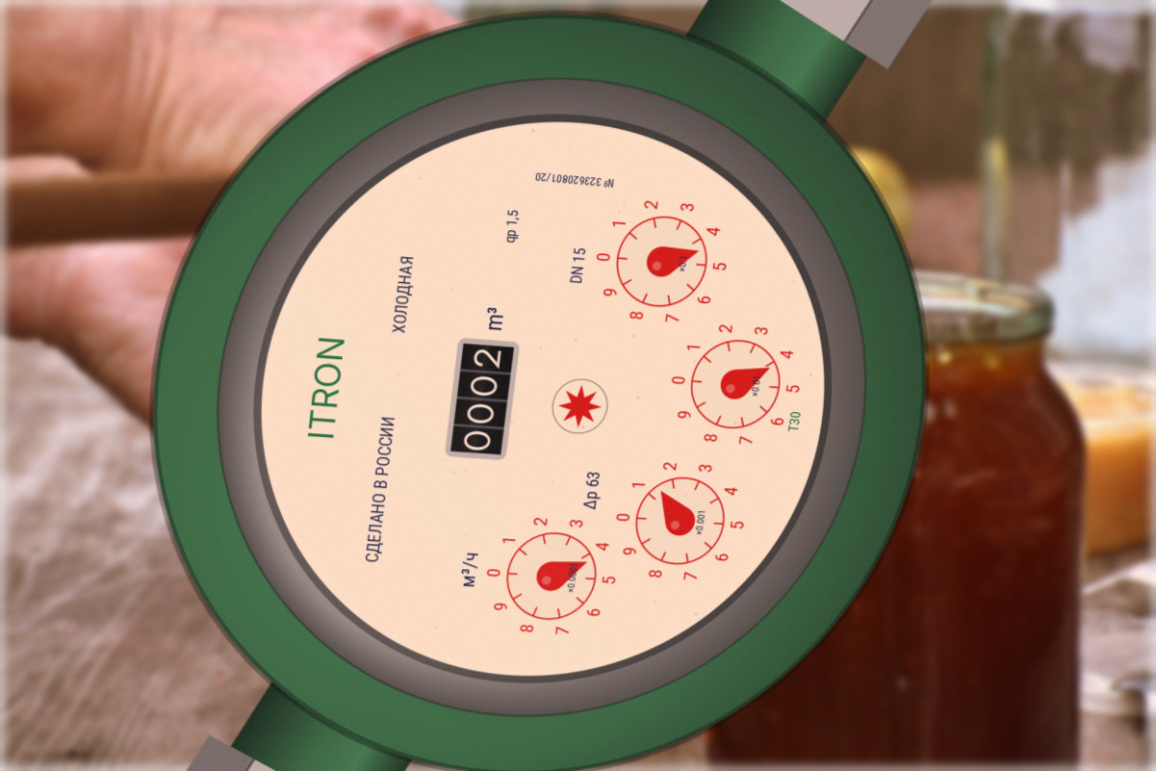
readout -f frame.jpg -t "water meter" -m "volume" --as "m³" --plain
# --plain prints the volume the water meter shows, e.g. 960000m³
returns 2.4414m³
